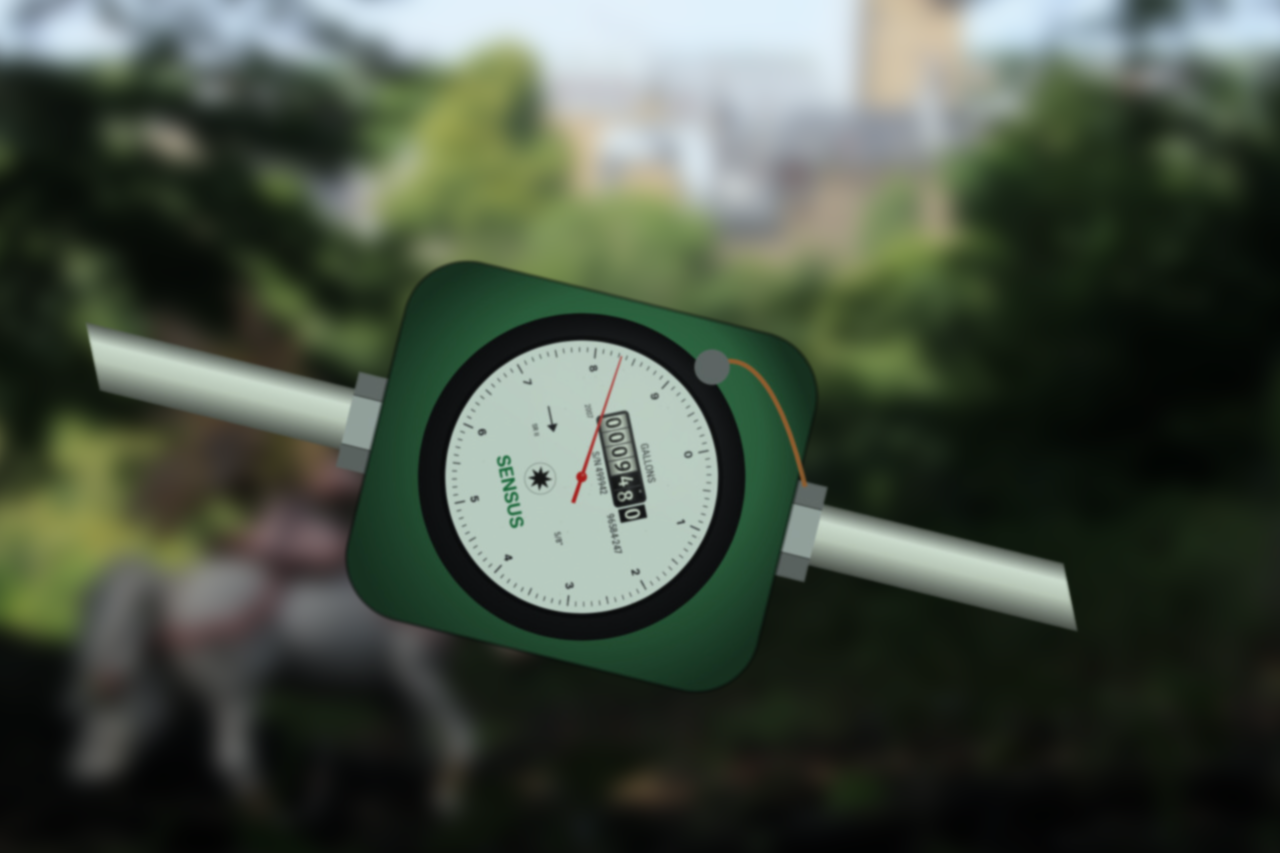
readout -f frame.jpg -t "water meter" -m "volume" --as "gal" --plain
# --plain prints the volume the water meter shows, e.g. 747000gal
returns 9478.3gal
